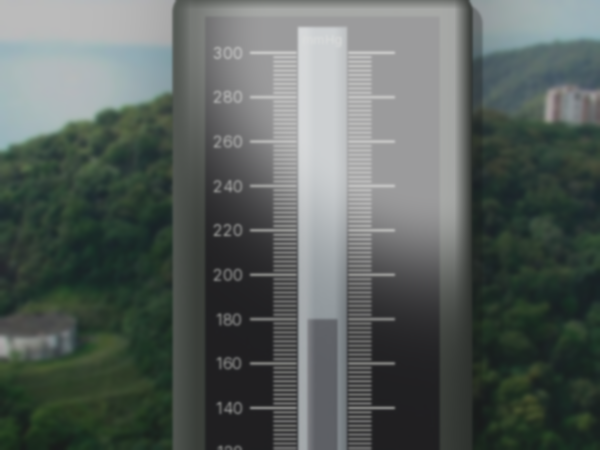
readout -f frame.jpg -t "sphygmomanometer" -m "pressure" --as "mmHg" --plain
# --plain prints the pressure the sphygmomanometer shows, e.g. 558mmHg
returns 180mmHg
